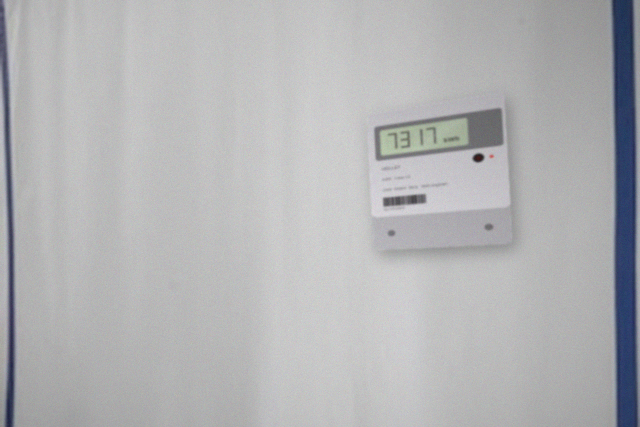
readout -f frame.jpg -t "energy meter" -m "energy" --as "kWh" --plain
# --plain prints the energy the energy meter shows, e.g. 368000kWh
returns 7317kWh
